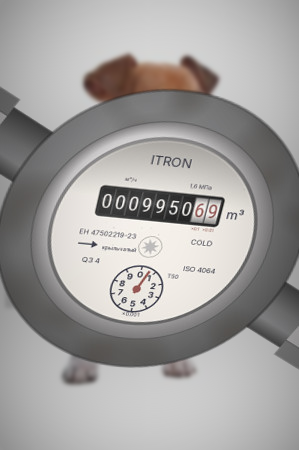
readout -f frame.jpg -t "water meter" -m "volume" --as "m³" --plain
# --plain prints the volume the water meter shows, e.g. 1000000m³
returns 9950.690m³
